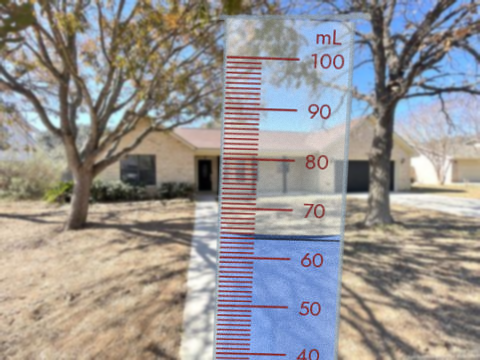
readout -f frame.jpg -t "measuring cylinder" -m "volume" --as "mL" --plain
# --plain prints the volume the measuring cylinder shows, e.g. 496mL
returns 64mL
